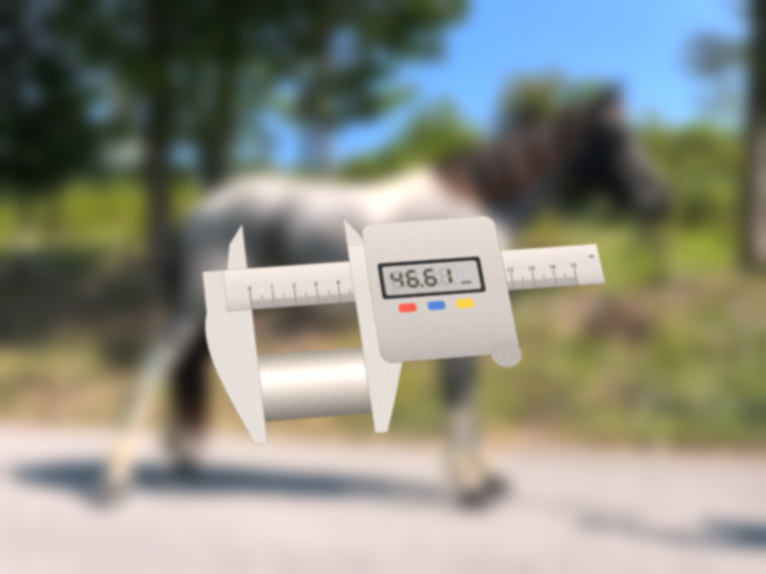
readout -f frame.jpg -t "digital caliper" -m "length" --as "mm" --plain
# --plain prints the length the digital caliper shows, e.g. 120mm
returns 46.61mm
